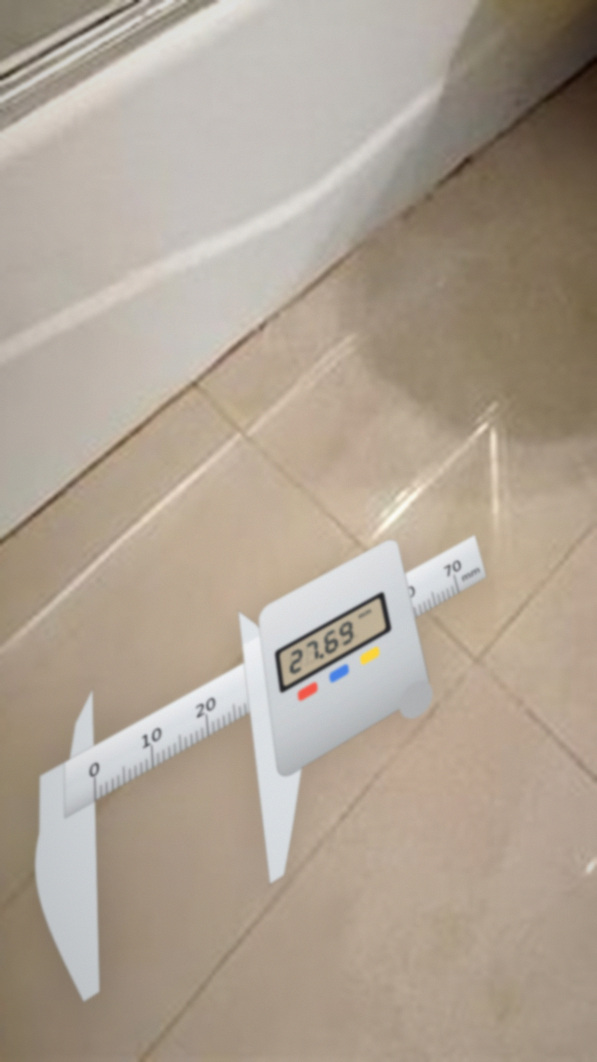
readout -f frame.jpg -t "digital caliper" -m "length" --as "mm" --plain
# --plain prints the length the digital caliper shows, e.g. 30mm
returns 27.69mm
